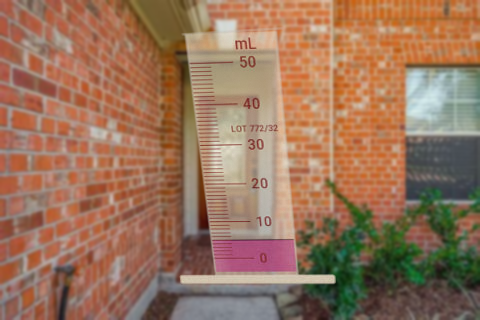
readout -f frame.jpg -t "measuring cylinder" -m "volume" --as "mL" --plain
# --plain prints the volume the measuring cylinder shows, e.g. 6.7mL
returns 5mL
